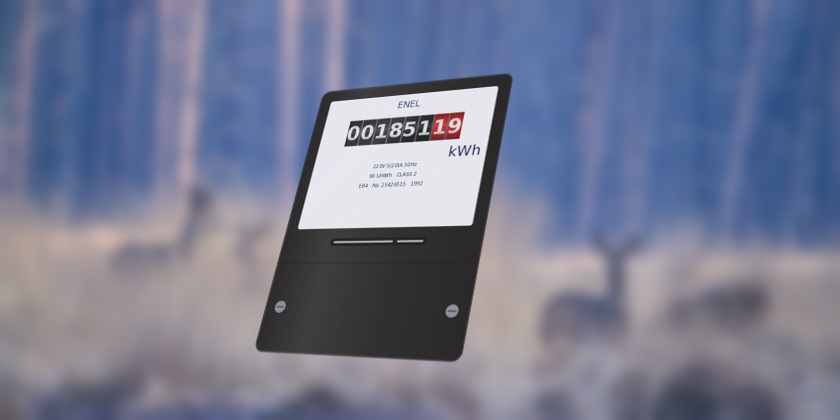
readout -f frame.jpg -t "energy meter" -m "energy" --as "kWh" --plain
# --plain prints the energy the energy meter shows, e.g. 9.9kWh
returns 1851.19kWh
